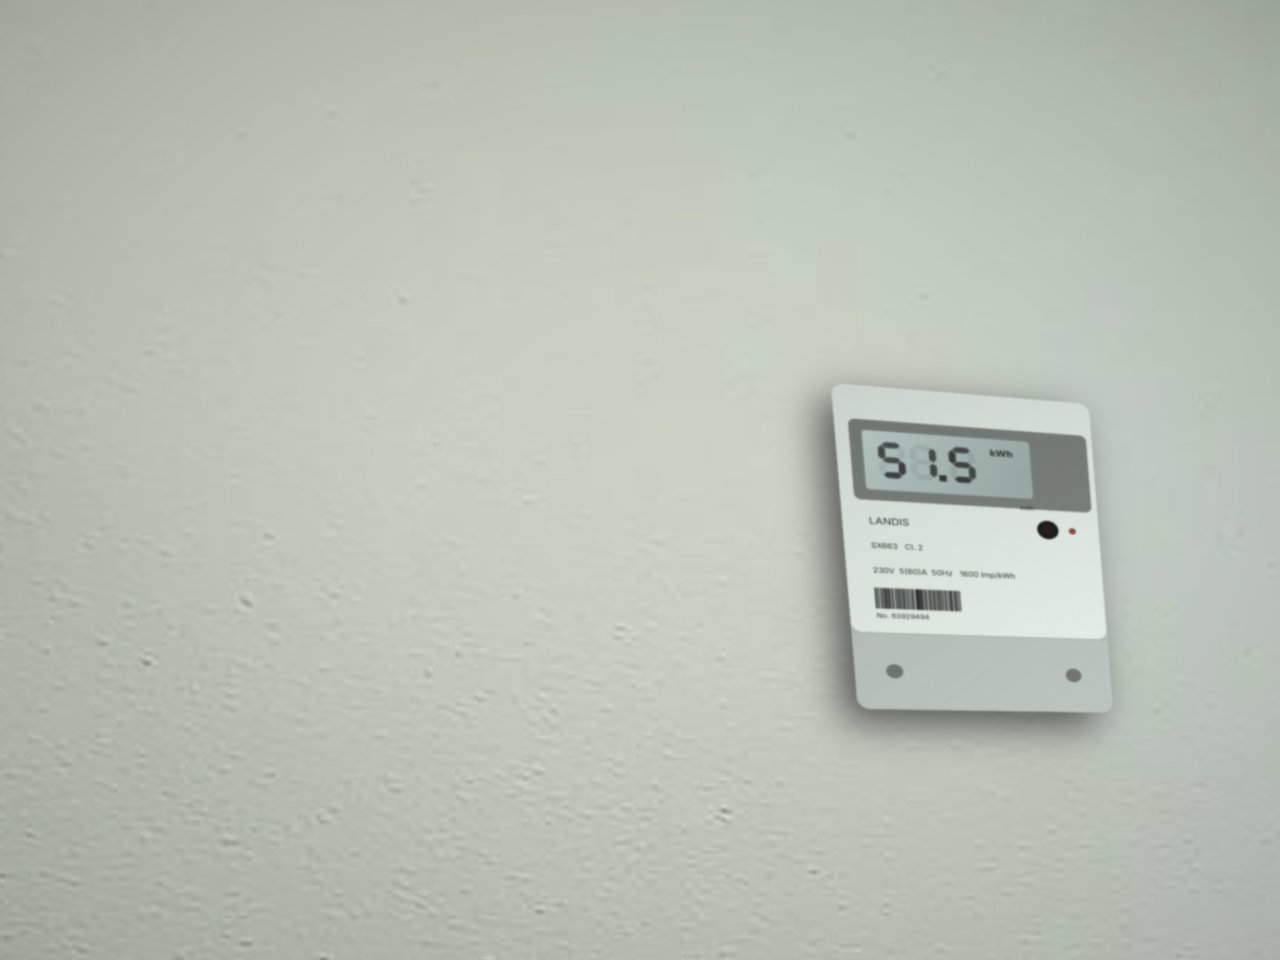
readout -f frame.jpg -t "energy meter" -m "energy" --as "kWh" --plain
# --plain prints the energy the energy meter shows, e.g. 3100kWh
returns 51.5kWh
